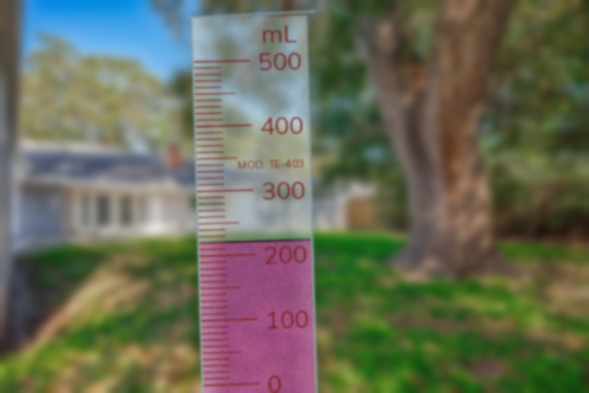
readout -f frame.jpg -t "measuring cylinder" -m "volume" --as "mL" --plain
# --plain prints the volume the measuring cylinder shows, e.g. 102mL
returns 220mL
